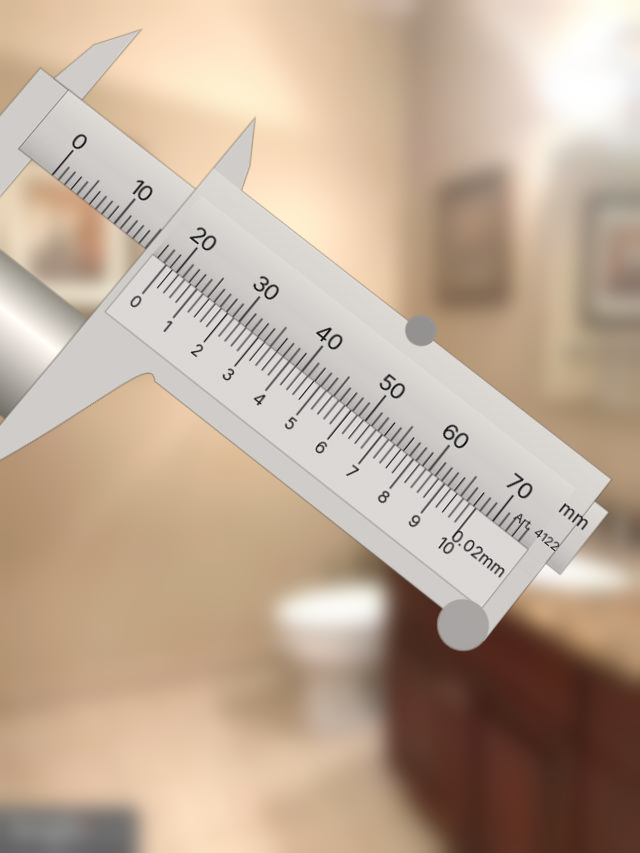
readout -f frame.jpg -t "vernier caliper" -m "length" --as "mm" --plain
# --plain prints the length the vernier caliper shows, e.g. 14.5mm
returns 18.4mm
